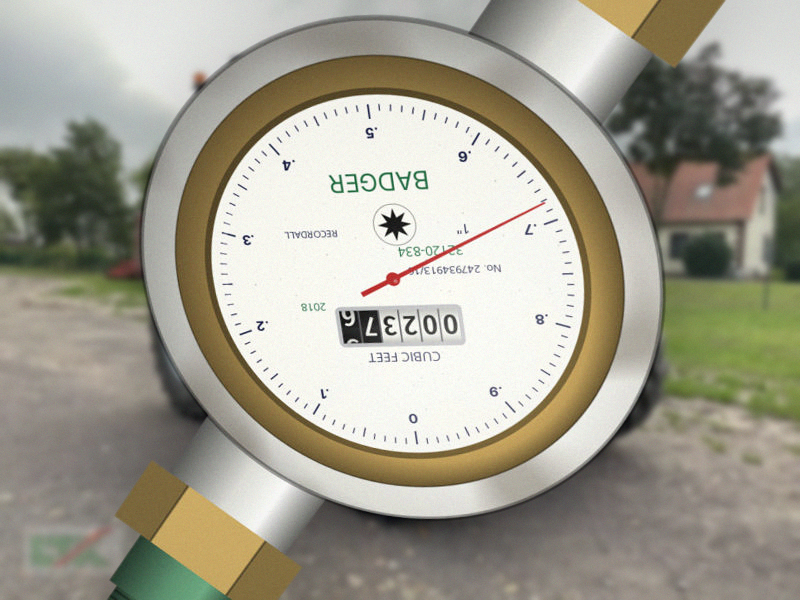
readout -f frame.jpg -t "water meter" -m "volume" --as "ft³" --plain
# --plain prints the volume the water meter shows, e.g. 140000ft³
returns 2375.68ft³
